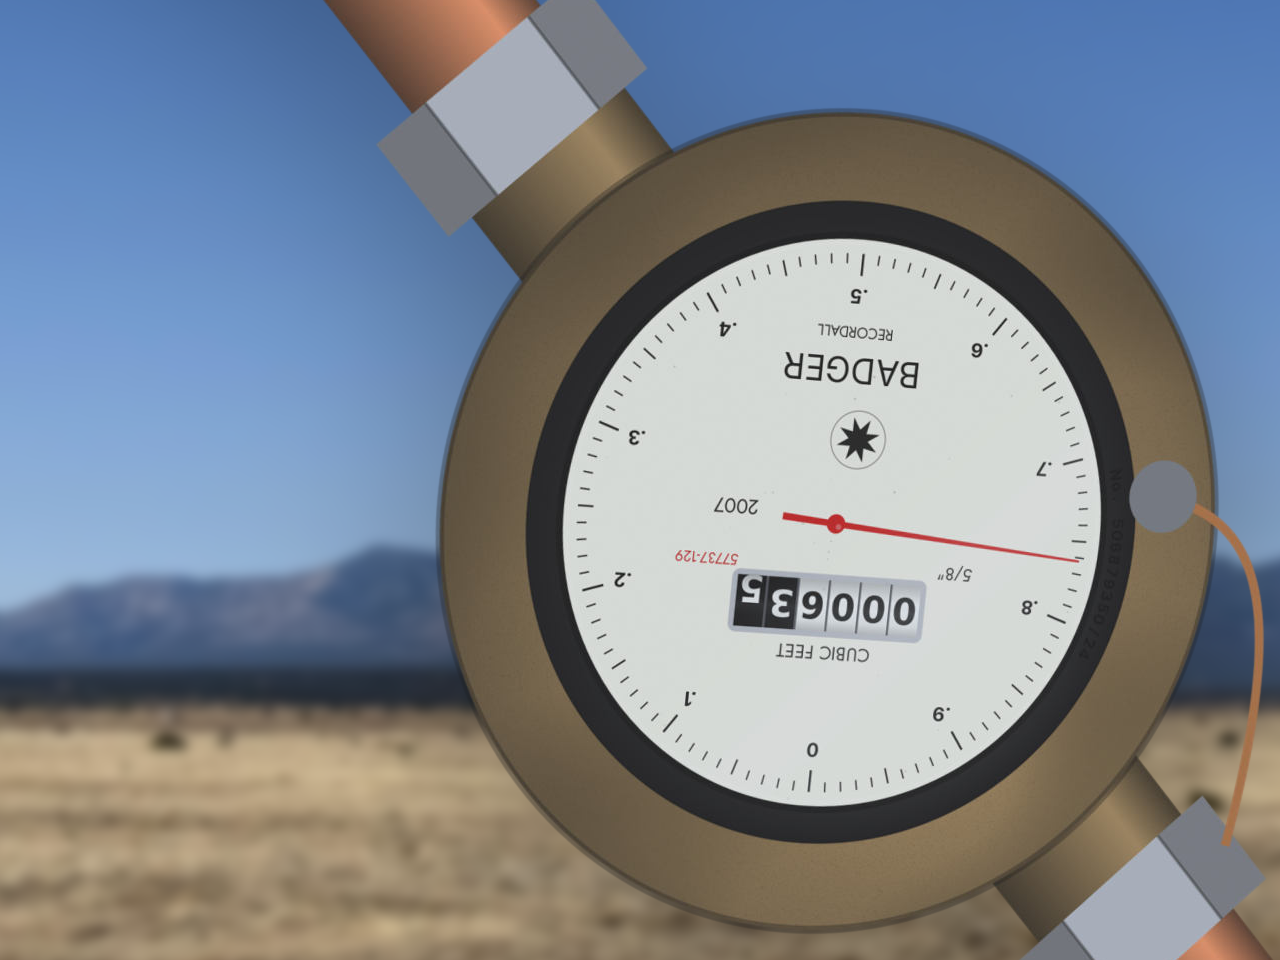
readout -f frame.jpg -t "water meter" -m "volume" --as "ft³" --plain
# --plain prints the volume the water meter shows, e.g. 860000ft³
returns 634.76ft³
